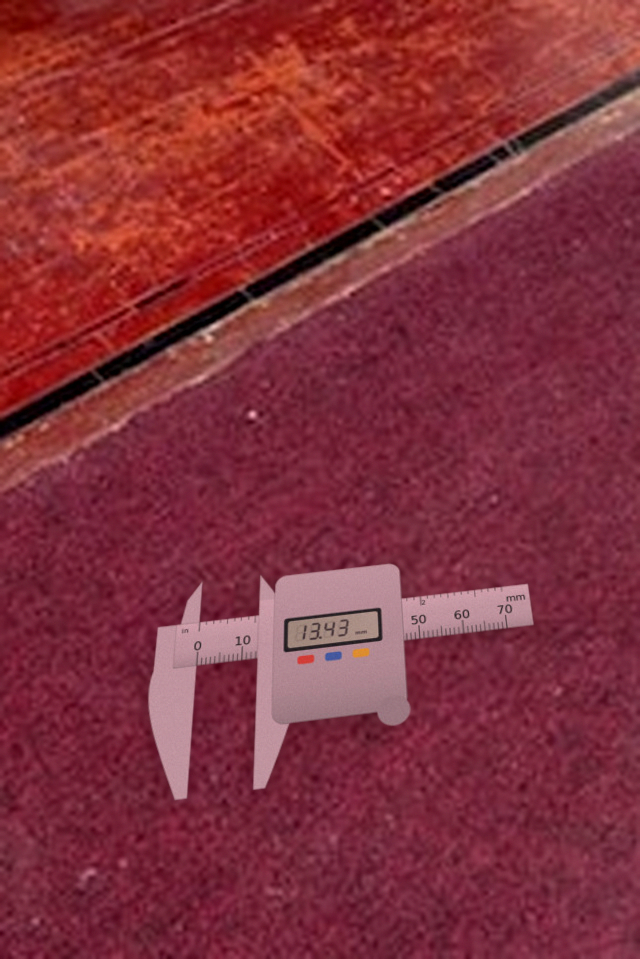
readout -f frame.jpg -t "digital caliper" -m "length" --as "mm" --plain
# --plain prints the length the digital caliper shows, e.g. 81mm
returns 13.43mm
